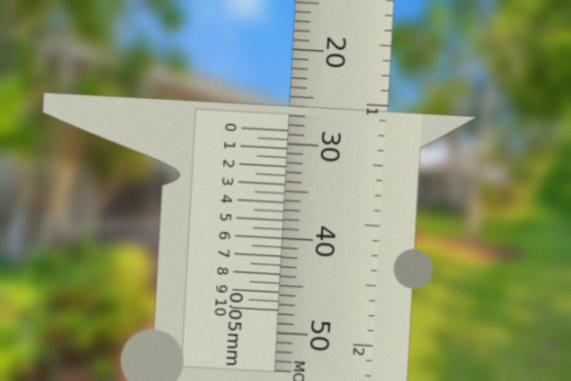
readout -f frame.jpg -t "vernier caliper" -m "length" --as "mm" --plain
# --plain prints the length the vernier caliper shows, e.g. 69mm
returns 28.6mm
